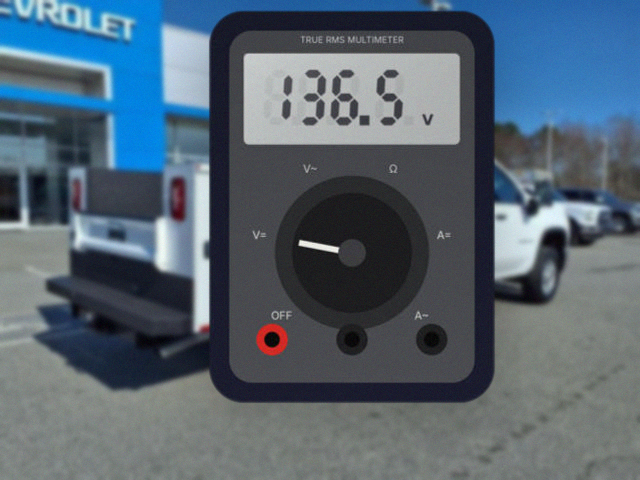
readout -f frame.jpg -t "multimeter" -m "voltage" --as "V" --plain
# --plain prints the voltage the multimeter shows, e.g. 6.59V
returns 136.5V
